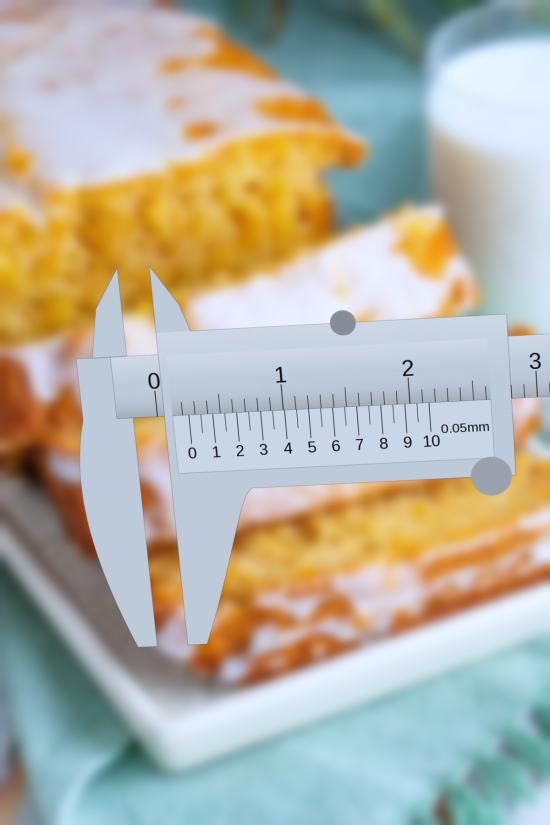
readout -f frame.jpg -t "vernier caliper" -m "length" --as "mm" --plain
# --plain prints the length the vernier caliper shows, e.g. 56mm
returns 2.5mm
